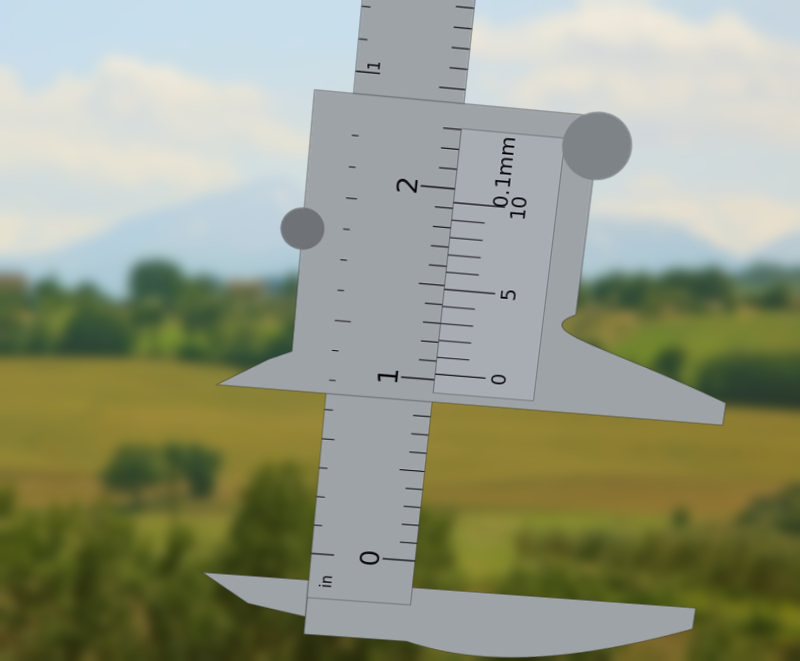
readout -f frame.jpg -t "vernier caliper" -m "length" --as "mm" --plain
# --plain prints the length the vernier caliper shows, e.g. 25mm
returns 10.3mm
